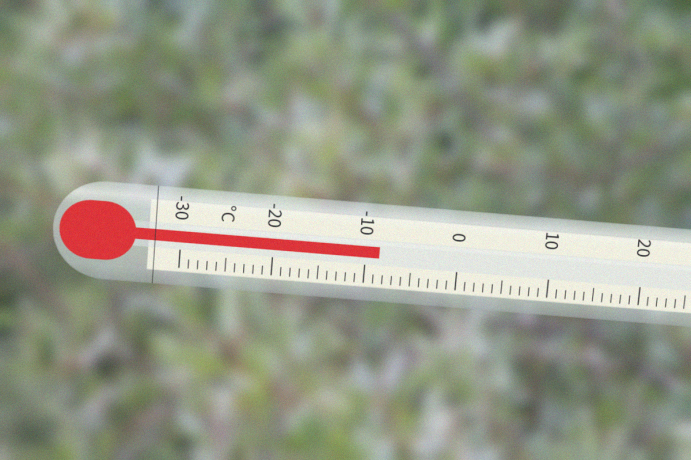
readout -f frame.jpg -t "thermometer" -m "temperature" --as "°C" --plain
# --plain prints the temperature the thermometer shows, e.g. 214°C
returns -8.5°C
